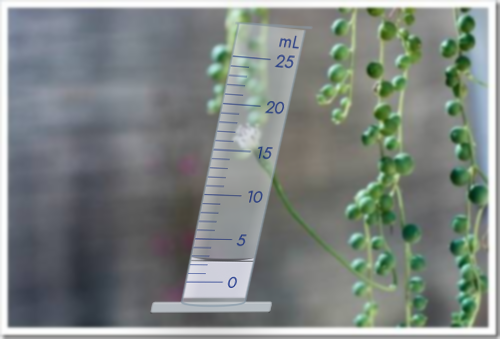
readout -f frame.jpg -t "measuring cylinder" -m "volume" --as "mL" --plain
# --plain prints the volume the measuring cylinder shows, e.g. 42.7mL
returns 2.5mL
